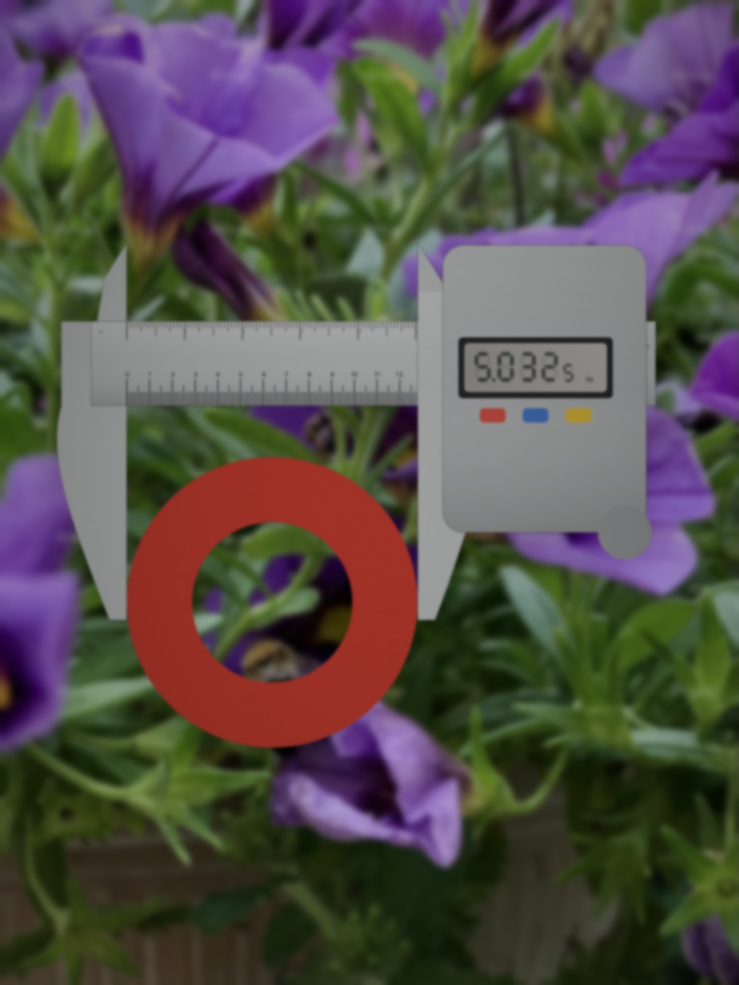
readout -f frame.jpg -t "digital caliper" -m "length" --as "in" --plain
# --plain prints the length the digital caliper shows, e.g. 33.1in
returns 5.0325in
